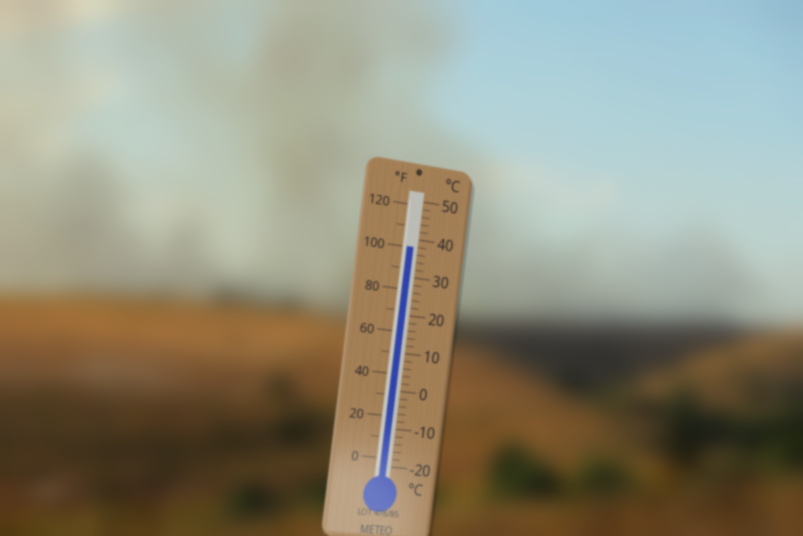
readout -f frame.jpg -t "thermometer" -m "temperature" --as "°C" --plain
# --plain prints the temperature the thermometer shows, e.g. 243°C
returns 38°C
